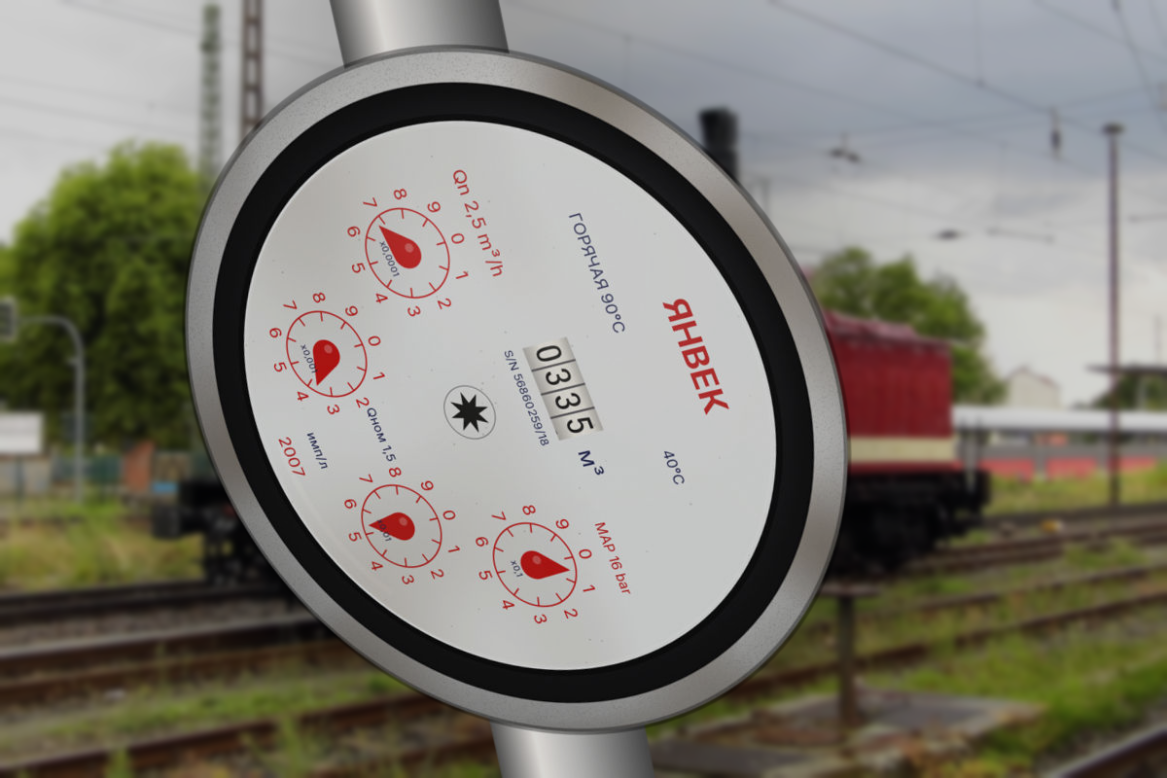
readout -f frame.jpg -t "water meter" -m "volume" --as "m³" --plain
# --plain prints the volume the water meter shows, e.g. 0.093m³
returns 335.0536m³
